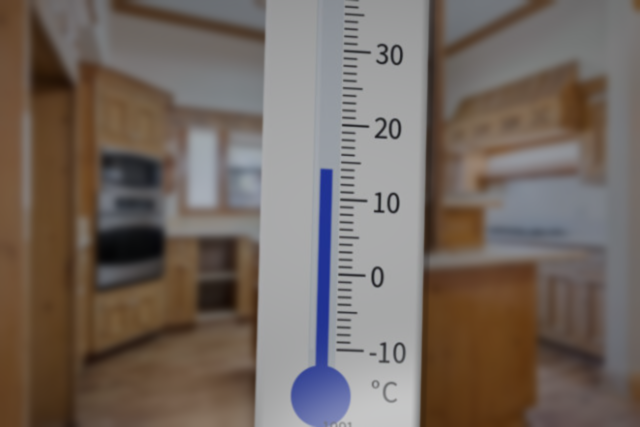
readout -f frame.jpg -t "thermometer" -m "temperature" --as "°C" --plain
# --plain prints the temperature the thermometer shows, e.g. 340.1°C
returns 14°C
